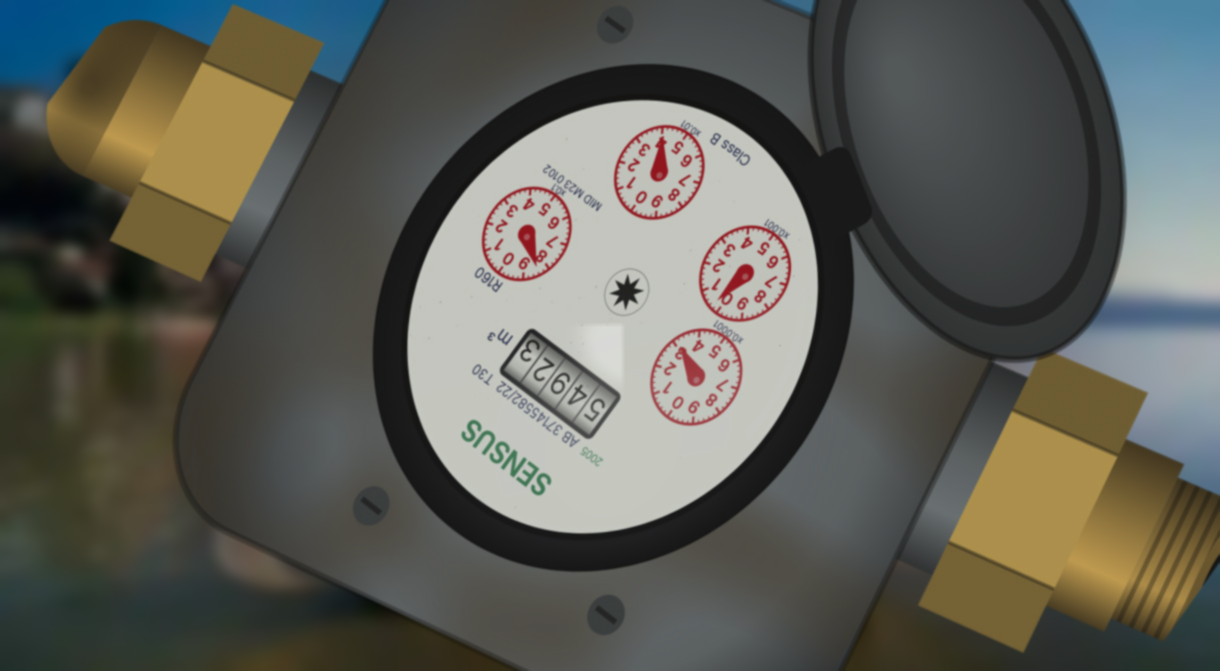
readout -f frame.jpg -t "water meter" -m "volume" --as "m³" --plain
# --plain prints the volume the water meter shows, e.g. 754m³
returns 54922.8403m³
